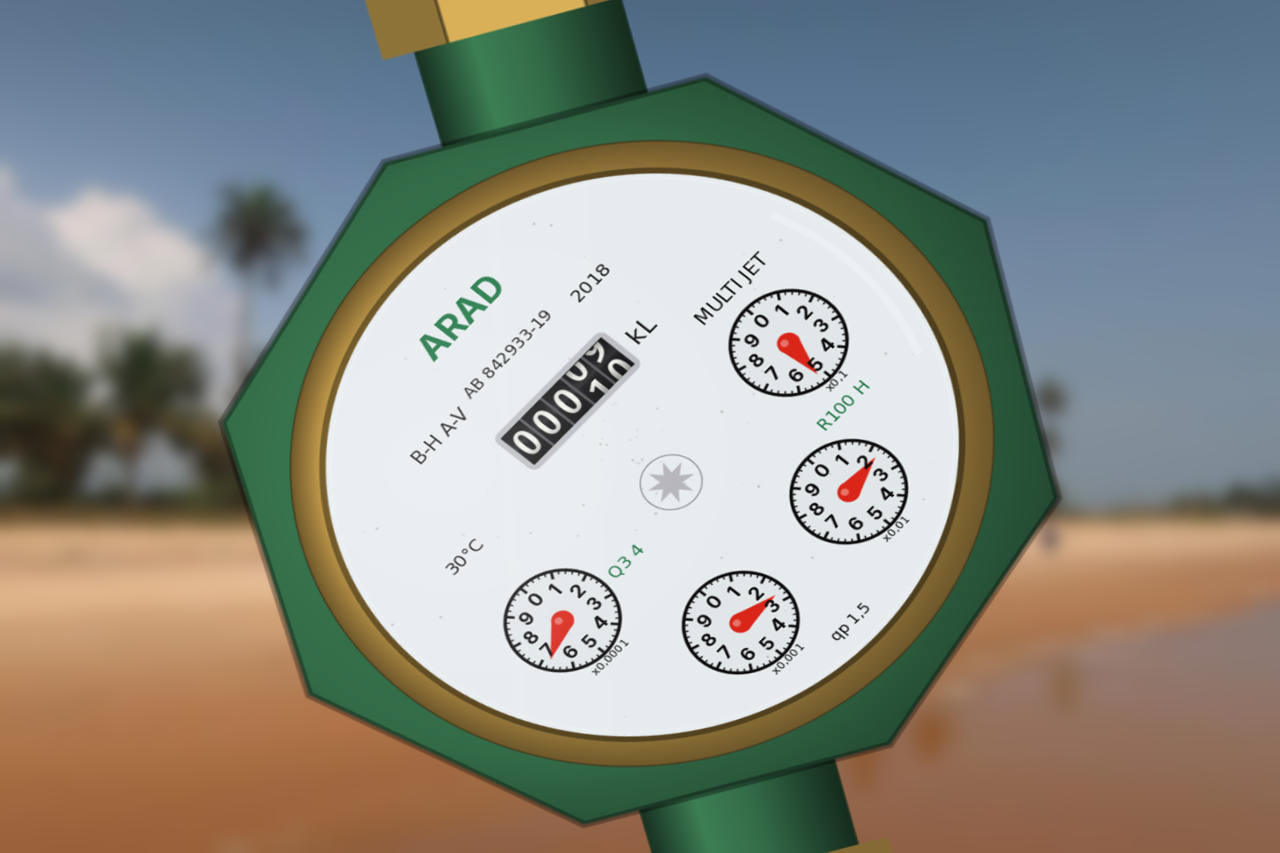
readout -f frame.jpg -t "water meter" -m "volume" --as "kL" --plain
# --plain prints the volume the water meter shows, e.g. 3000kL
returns 9.5226kL
